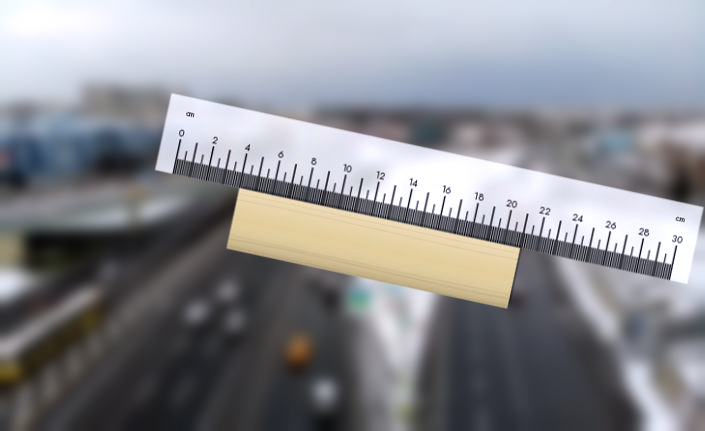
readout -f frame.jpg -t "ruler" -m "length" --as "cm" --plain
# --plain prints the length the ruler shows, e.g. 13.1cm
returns 17cm
